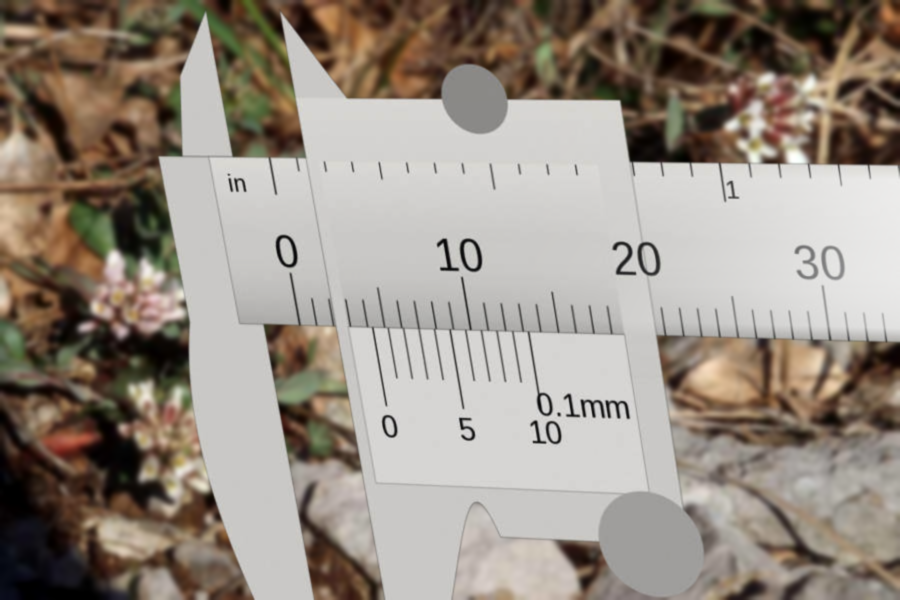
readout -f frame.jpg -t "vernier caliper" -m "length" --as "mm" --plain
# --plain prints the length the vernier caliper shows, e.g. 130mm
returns 4.3mm
